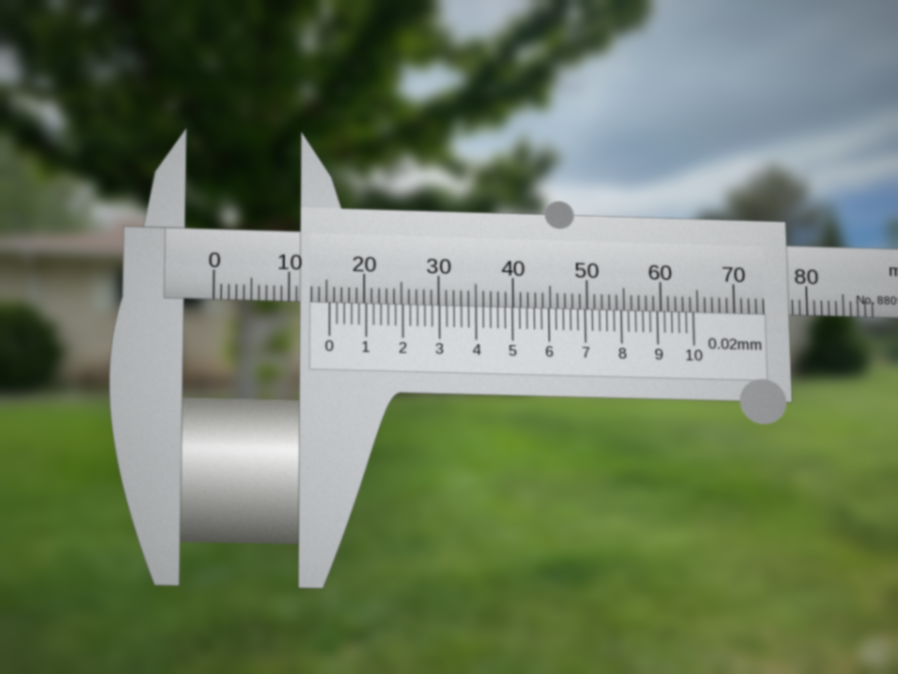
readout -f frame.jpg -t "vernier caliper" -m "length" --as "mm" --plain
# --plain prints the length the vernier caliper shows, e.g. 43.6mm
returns 15.4mm
